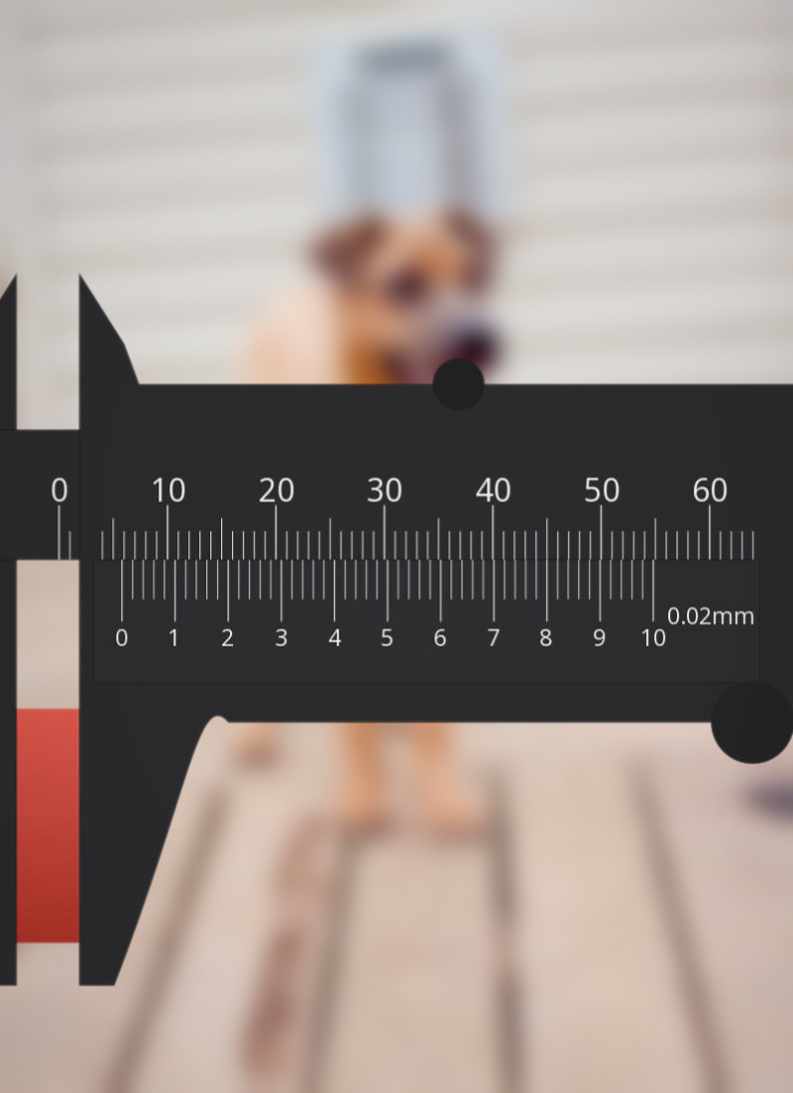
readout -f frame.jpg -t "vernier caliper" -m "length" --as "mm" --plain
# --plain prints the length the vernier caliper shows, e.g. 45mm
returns 5.8mm
